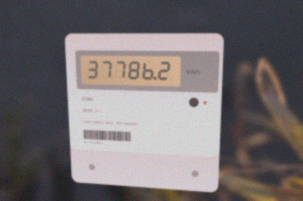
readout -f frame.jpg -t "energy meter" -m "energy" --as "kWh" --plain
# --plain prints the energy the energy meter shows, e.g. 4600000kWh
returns 37786.2kWh
